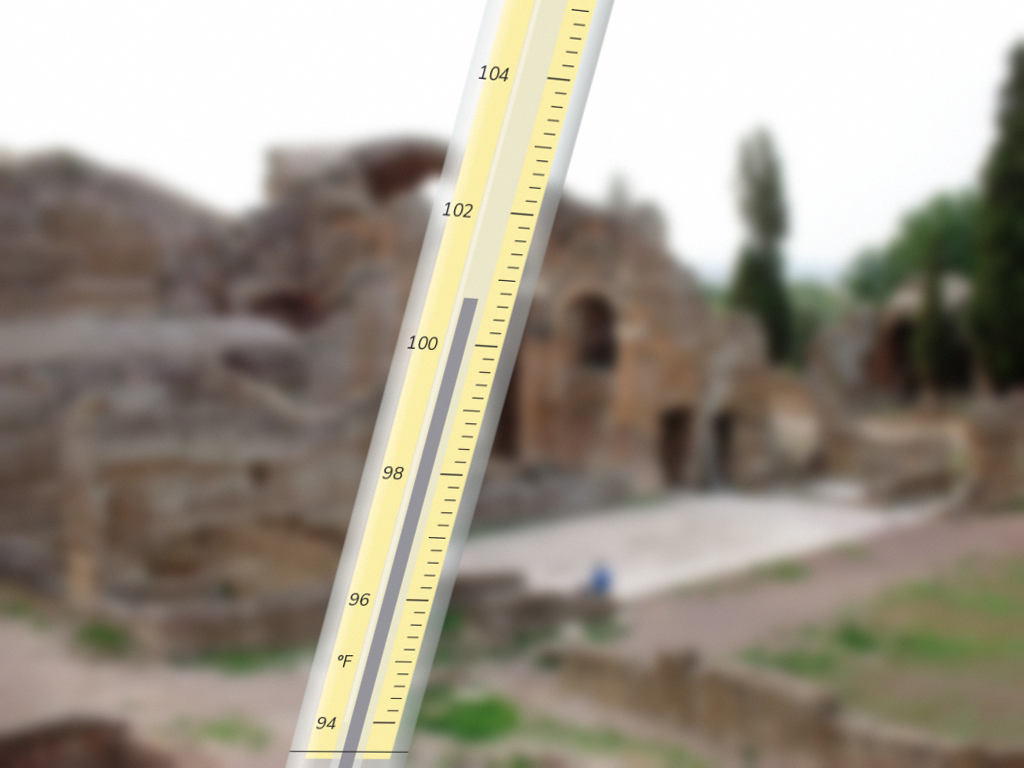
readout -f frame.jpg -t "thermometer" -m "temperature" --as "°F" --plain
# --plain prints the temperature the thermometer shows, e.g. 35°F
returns 100.7°F
